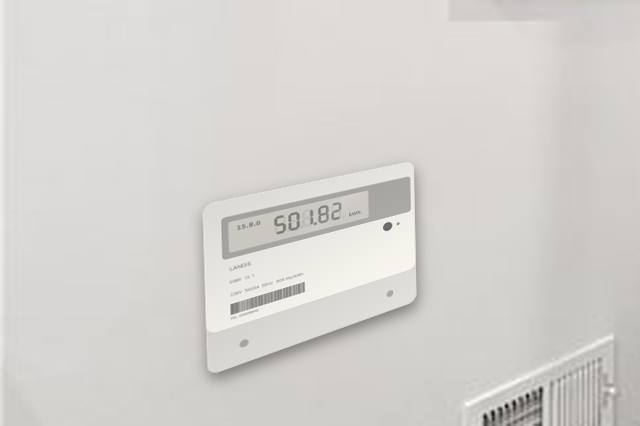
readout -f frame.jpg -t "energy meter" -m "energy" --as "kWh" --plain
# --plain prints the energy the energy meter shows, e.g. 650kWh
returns 501.82kWh
